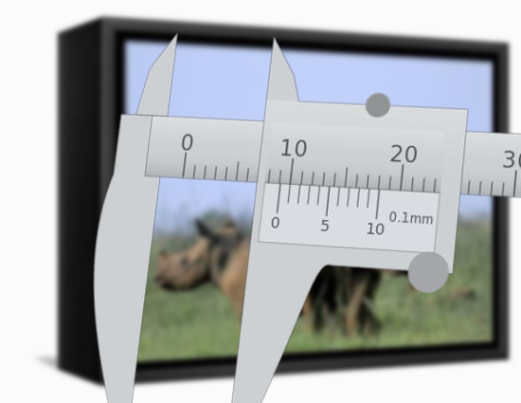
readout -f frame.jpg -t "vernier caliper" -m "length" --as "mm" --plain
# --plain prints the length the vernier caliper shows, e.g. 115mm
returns 9.1mm
